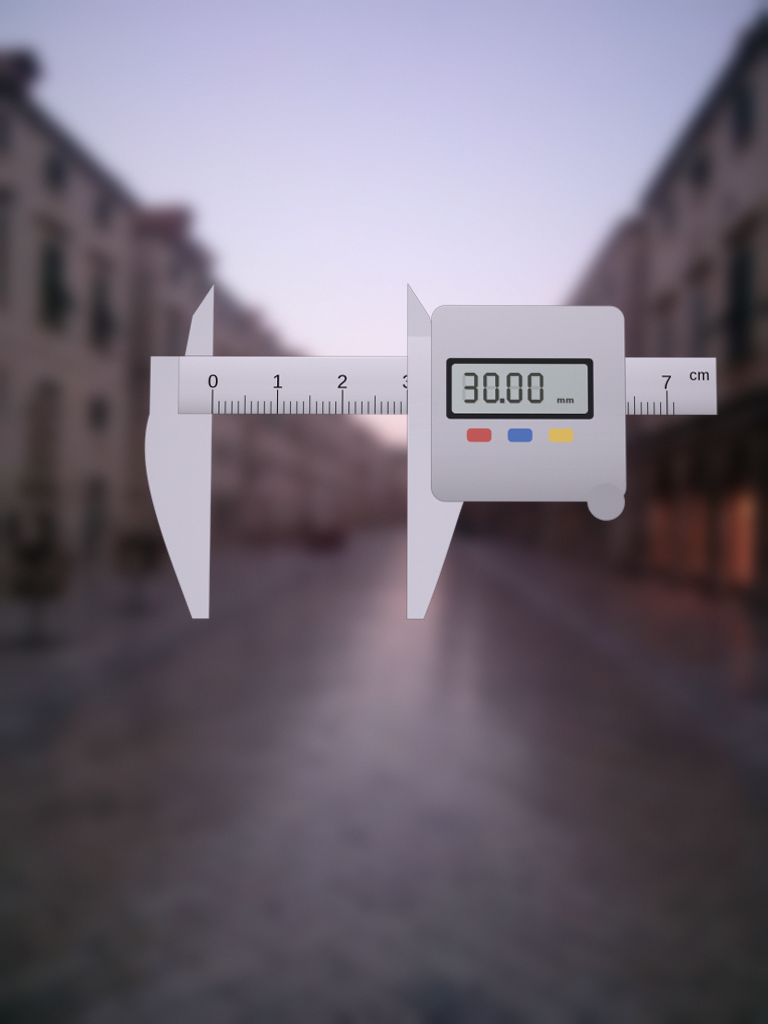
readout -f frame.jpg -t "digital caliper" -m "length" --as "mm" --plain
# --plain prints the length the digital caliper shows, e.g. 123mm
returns 30.00mm
